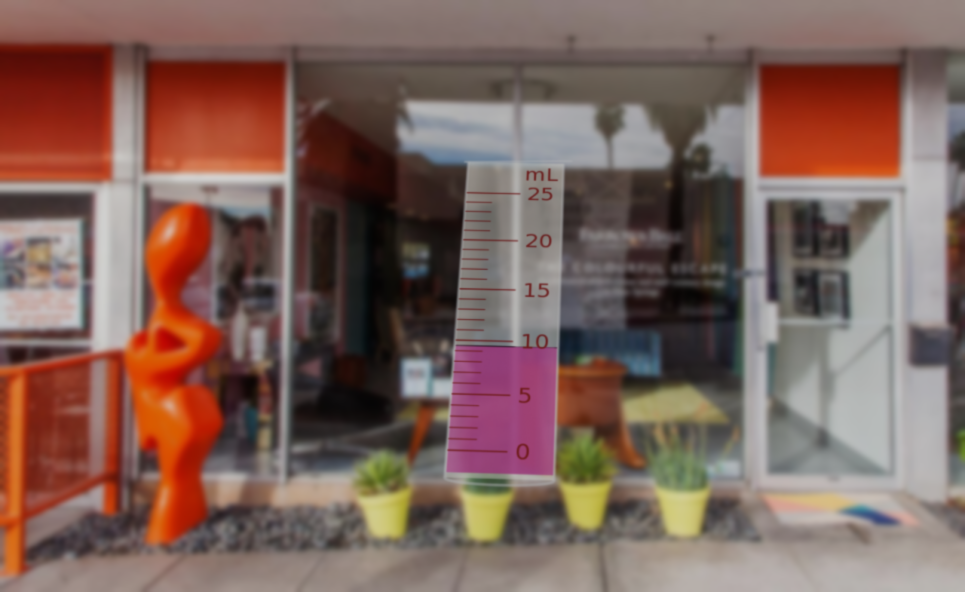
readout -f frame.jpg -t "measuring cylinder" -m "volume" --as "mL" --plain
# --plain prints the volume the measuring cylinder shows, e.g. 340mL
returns 9.5mL
